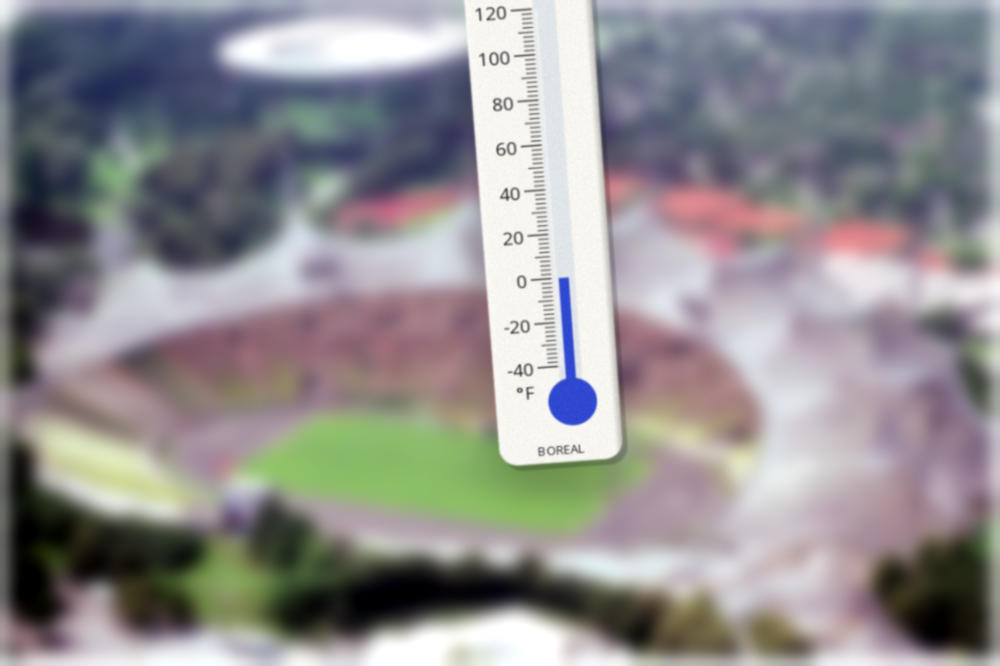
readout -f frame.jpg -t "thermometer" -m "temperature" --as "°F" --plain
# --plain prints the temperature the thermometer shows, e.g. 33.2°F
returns 0°F
